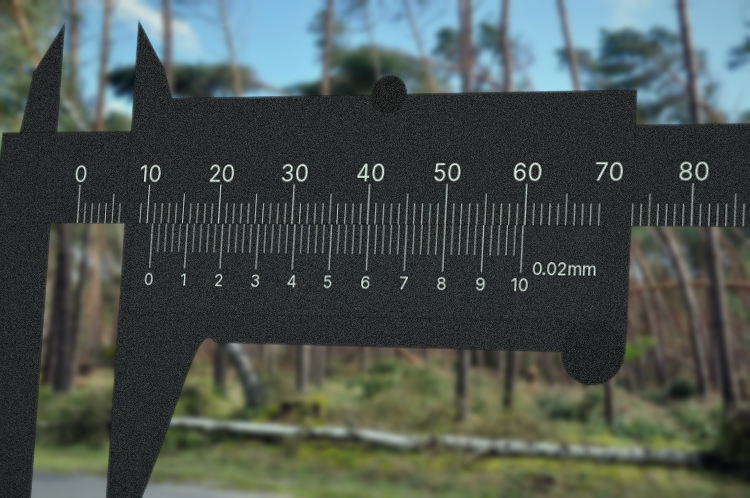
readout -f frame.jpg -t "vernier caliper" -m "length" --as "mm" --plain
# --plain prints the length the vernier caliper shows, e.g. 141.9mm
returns 10.8mm
